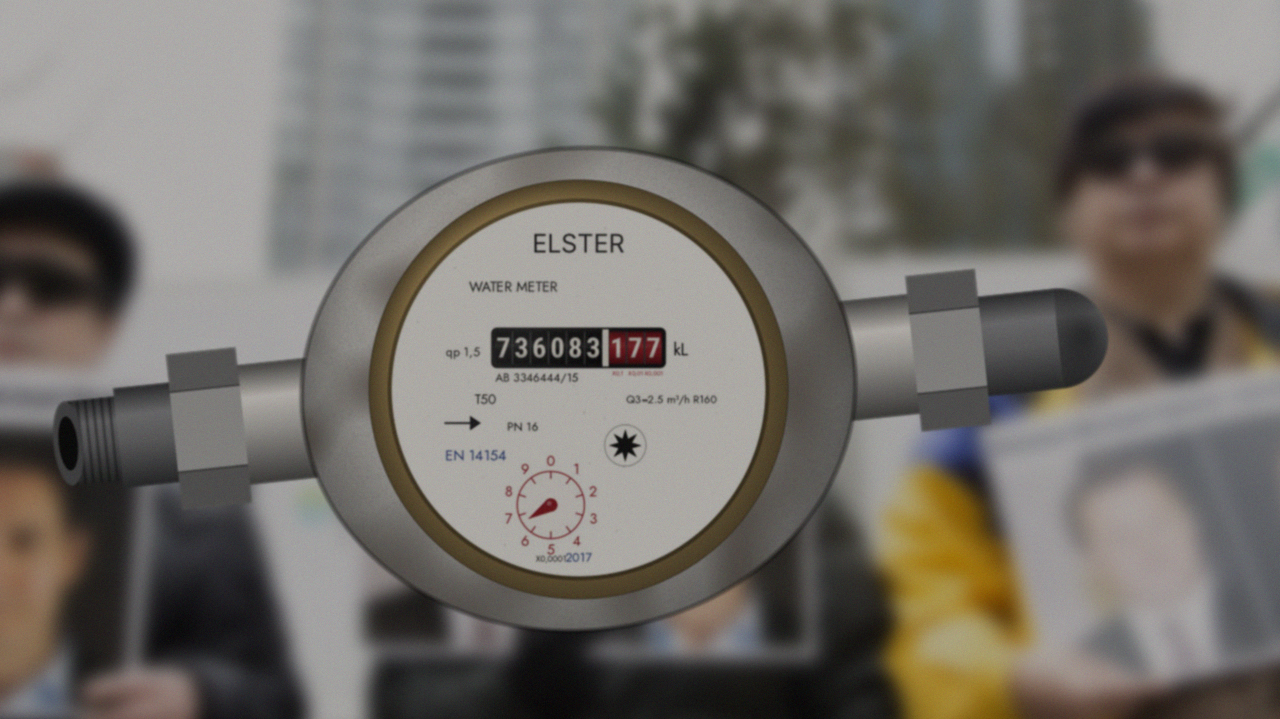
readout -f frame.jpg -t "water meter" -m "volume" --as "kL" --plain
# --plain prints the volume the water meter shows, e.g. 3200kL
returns 736083.1776kL
